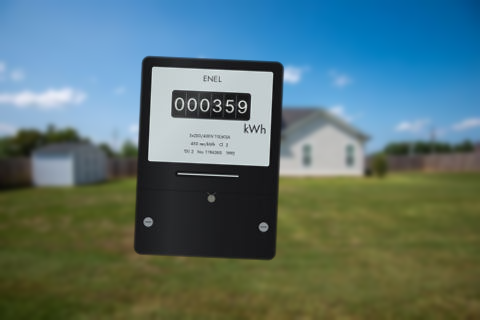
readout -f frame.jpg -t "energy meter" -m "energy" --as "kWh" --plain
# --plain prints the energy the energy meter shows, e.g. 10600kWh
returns 359kWh
